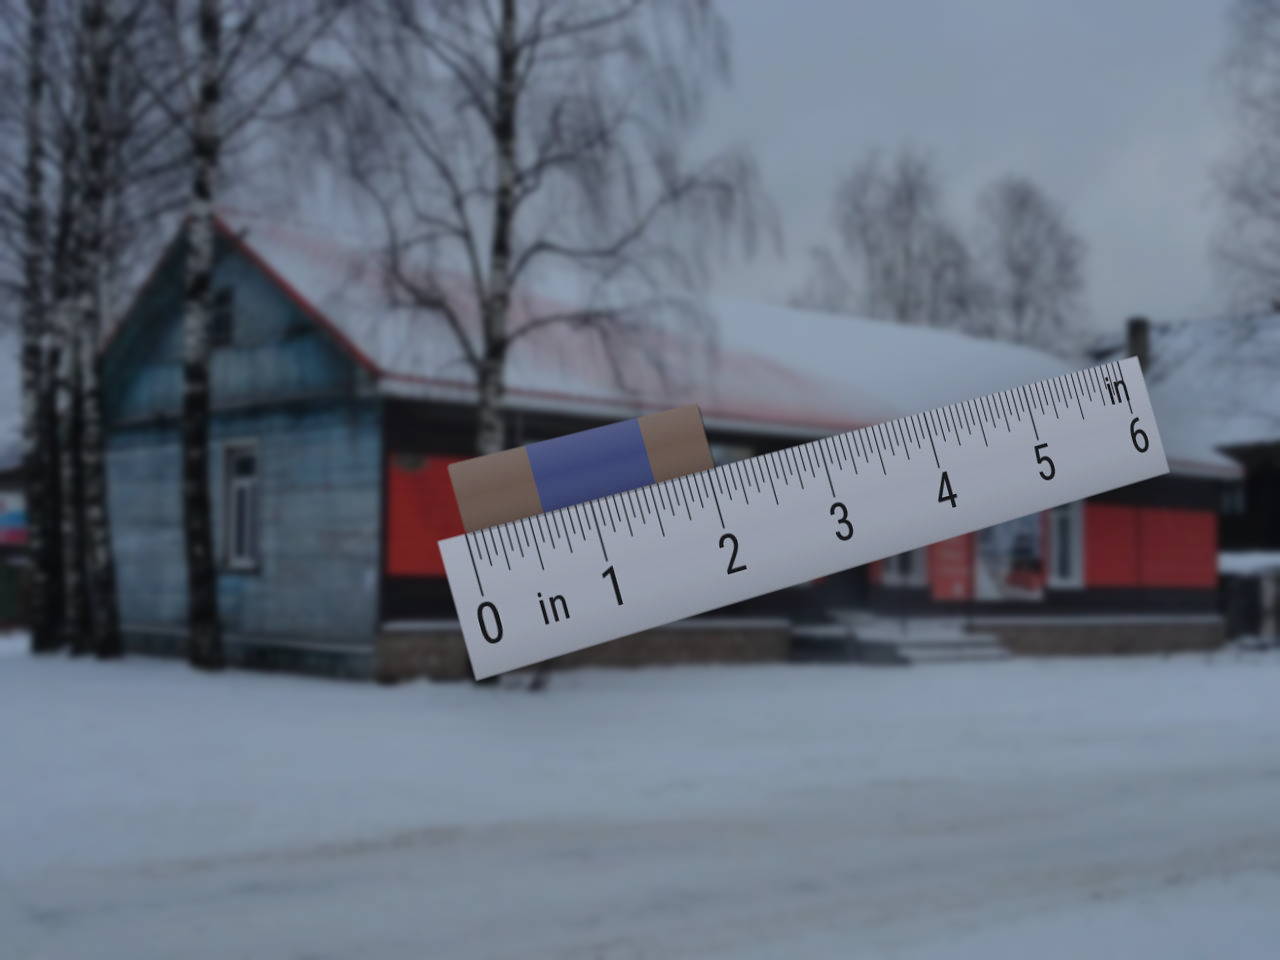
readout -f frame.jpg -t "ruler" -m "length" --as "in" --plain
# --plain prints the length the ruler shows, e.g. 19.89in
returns 2.0625in
